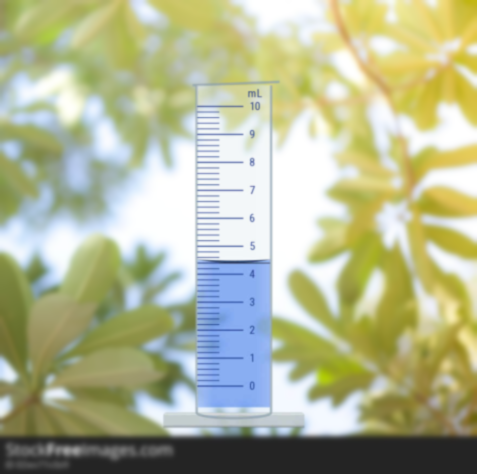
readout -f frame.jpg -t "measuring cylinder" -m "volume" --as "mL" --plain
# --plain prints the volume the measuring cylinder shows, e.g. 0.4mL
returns 4.4mL
